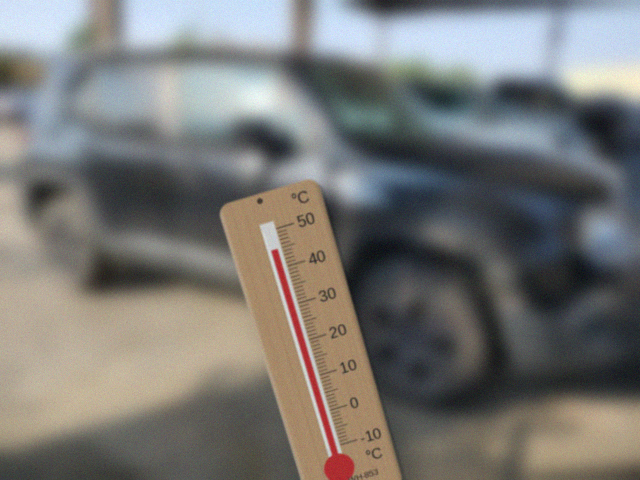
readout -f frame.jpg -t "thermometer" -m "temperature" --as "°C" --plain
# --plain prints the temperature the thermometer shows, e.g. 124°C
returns 45°C
